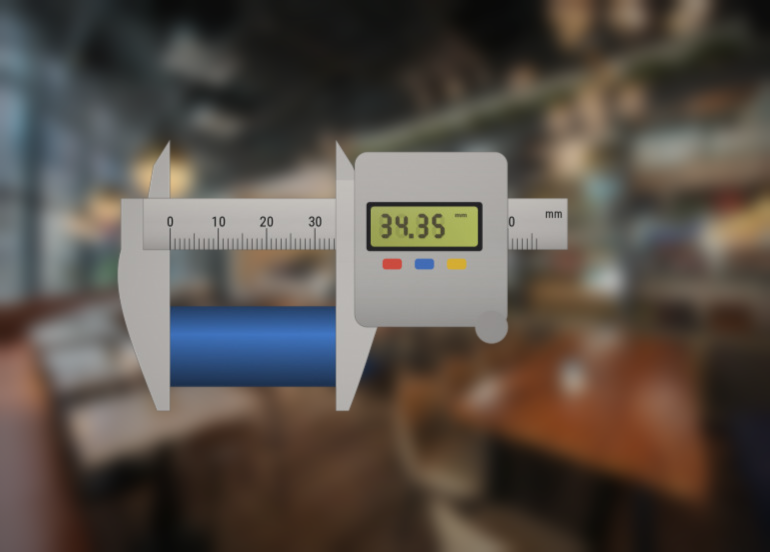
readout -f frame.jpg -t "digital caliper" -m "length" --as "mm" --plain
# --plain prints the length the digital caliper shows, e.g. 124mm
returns 34.35mm
